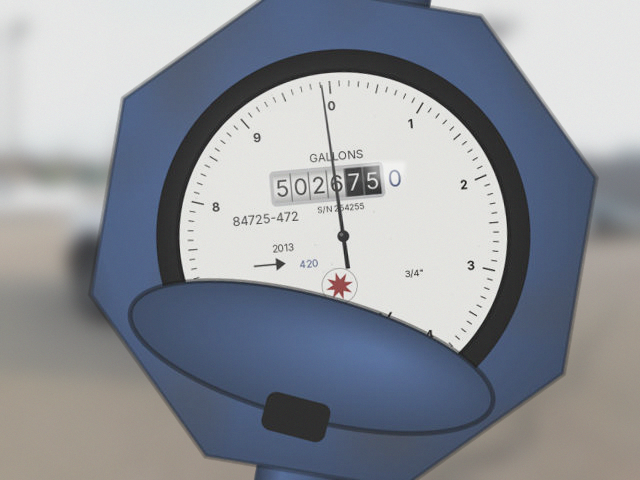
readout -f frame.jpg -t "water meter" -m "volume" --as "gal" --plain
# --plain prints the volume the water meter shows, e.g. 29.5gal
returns 5026749.9gal
